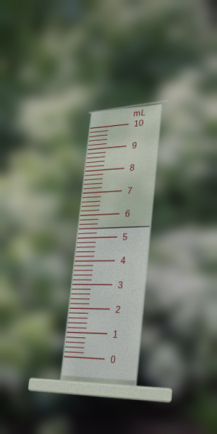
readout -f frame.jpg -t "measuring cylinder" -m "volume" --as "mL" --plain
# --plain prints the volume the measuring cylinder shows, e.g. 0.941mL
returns 5.4mL
